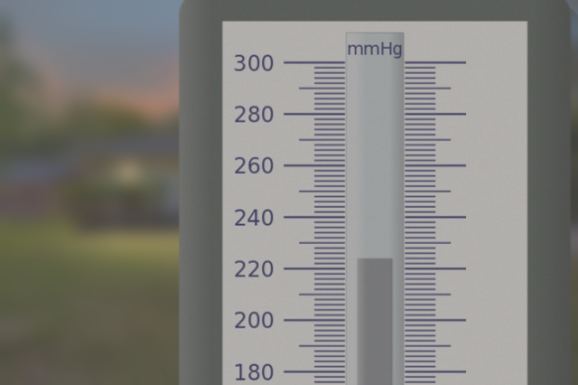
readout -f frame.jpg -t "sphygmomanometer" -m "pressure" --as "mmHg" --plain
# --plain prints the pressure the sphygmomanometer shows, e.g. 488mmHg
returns 224mmHg
